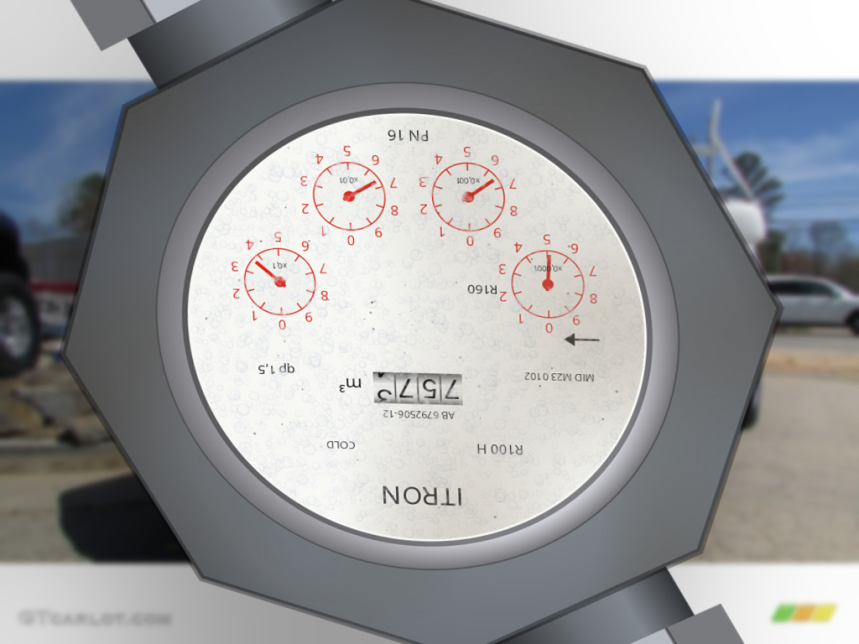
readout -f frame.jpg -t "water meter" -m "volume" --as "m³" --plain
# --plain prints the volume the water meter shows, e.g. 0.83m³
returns 7573.3665m³
